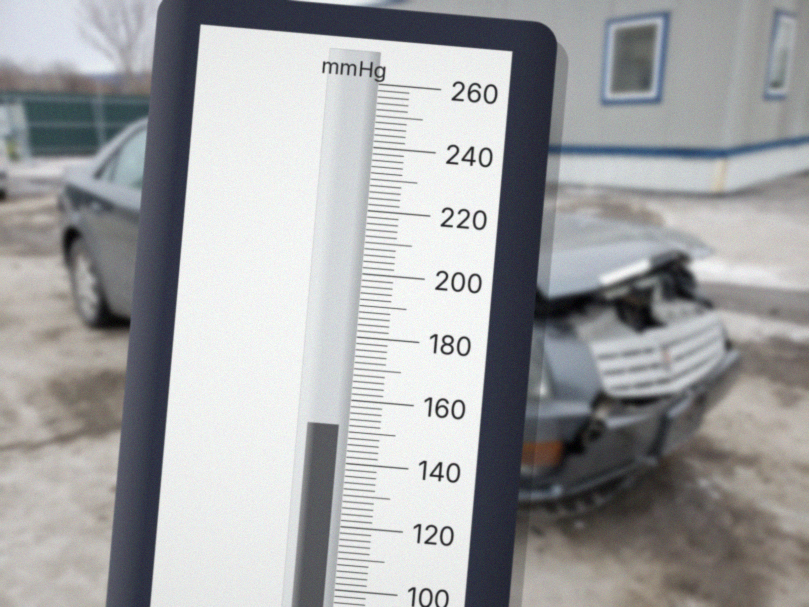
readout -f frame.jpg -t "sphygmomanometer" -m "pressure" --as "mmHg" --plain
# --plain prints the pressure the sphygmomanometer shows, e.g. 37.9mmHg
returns 152mmHg
